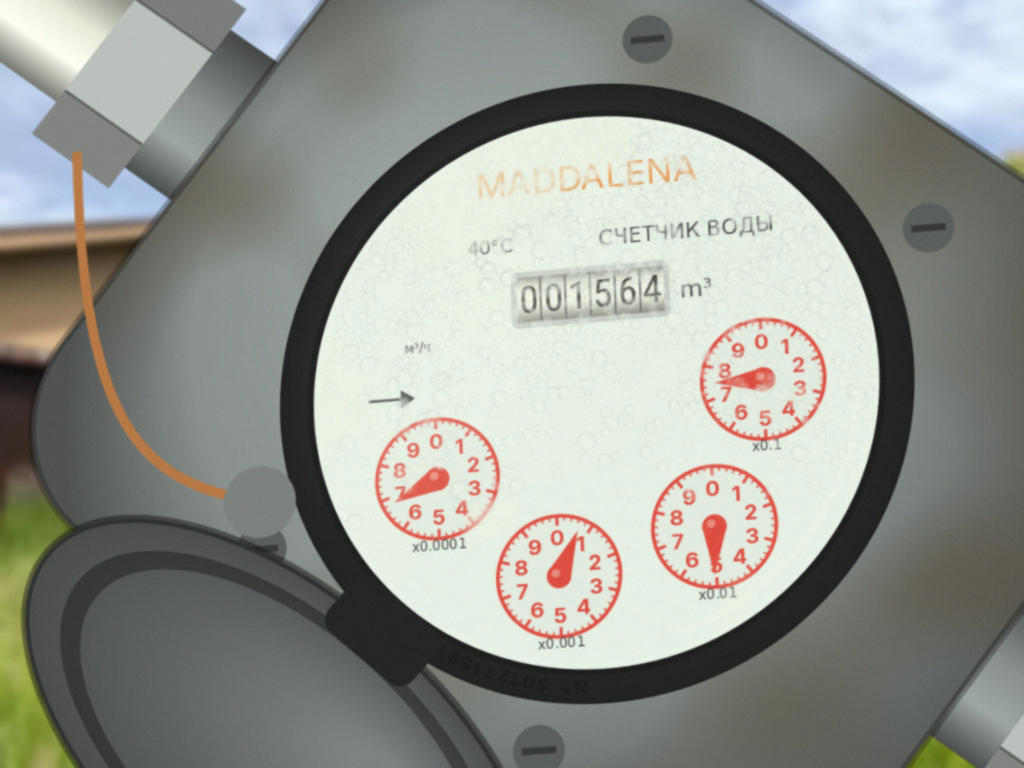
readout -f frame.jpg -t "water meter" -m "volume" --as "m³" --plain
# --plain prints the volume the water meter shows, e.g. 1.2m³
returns 1564.7506m³
